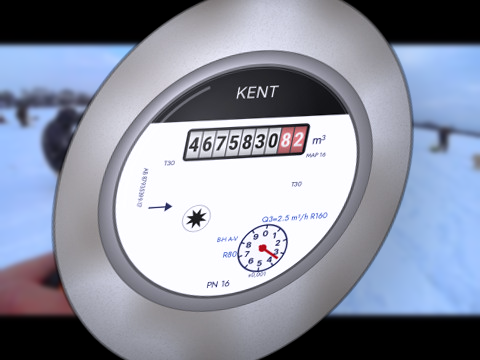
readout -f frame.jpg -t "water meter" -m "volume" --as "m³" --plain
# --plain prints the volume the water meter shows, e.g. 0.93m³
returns 4675830.823m³
